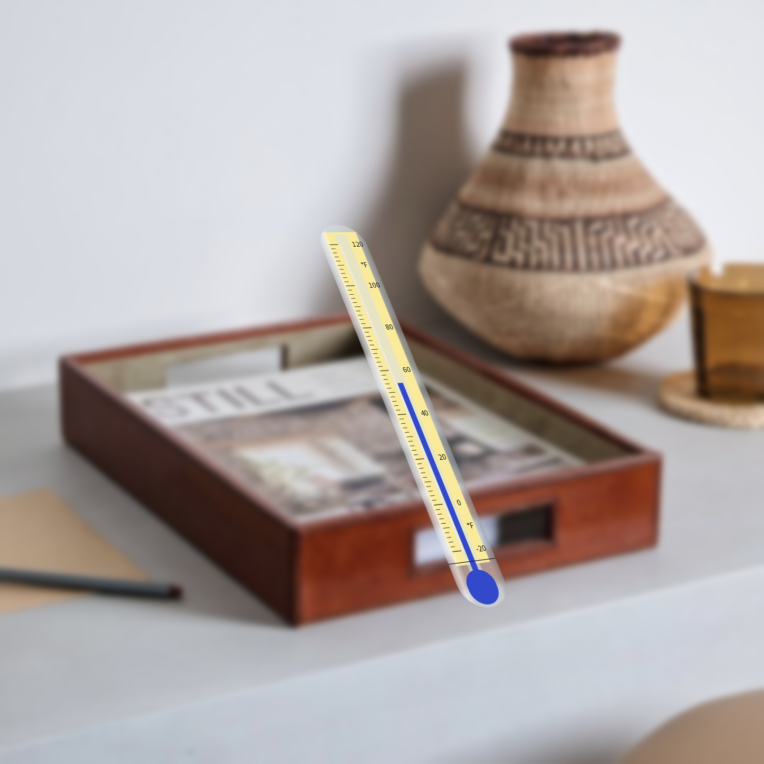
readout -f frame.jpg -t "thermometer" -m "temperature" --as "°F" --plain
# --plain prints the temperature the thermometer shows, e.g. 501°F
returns 54°F
